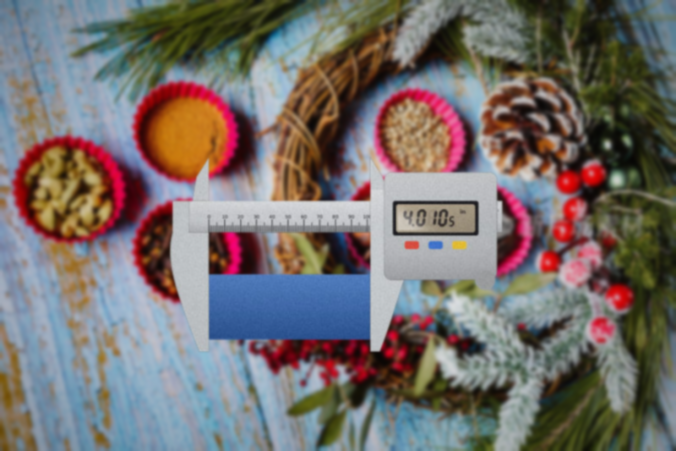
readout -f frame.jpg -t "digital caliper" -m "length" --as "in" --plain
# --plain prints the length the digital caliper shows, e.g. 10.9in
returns 4.0105in
